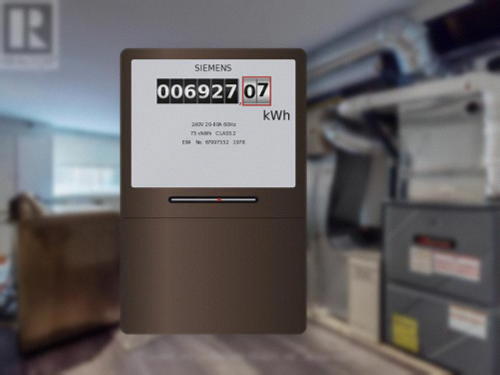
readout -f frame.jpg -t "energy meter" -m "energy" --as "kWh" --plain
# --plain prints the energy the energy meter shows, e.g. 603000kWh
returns 6927.07kWh
